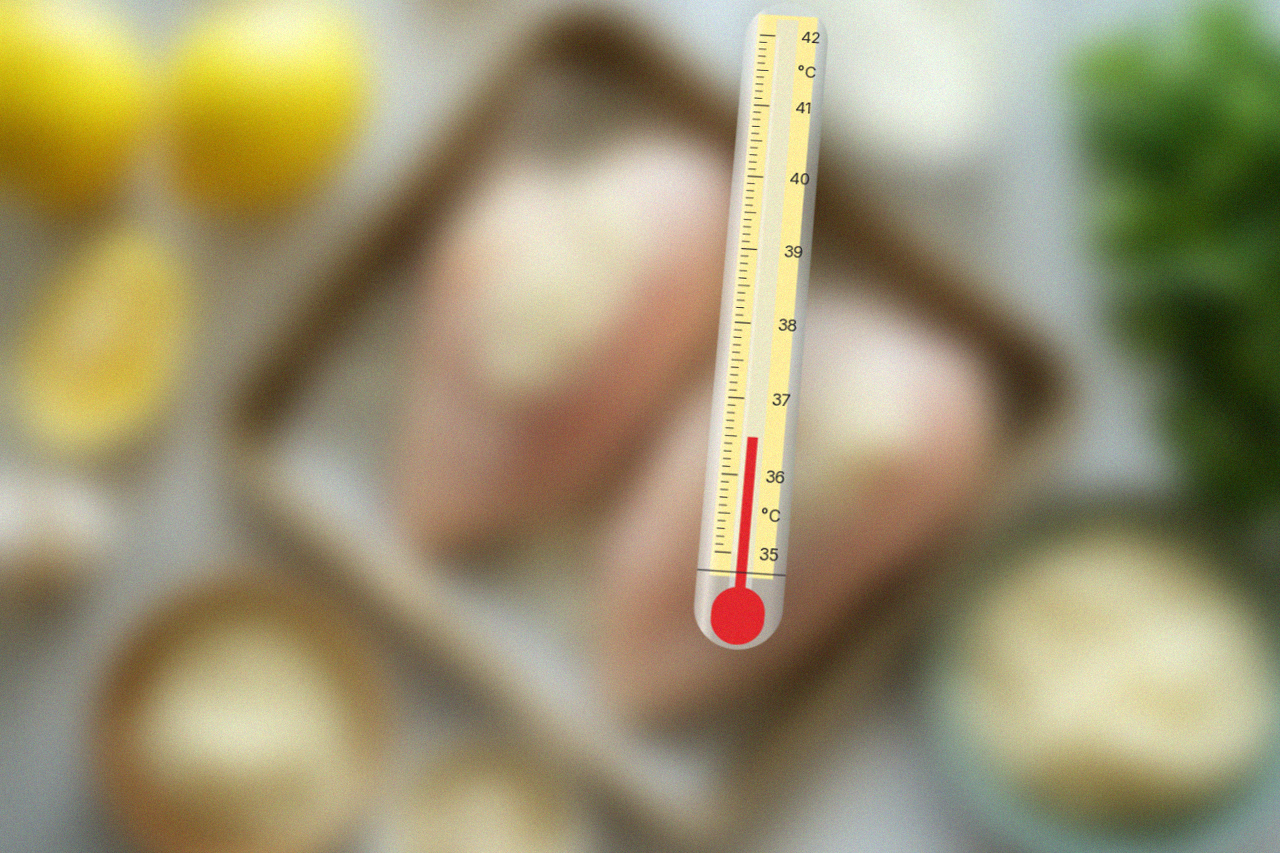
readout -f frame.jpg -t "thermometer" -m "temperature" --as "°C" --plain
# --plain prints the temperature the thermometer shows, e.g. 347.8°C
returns 36.5°C
